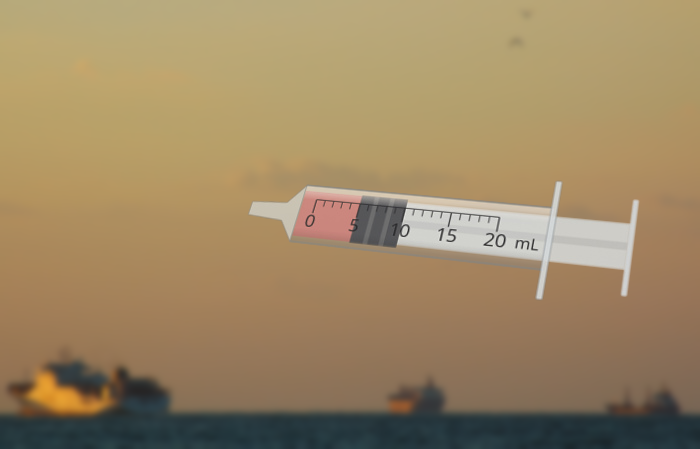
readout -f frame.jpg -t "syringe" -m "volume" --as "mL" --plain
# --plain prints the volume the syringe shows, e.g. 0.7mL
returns 5mL
